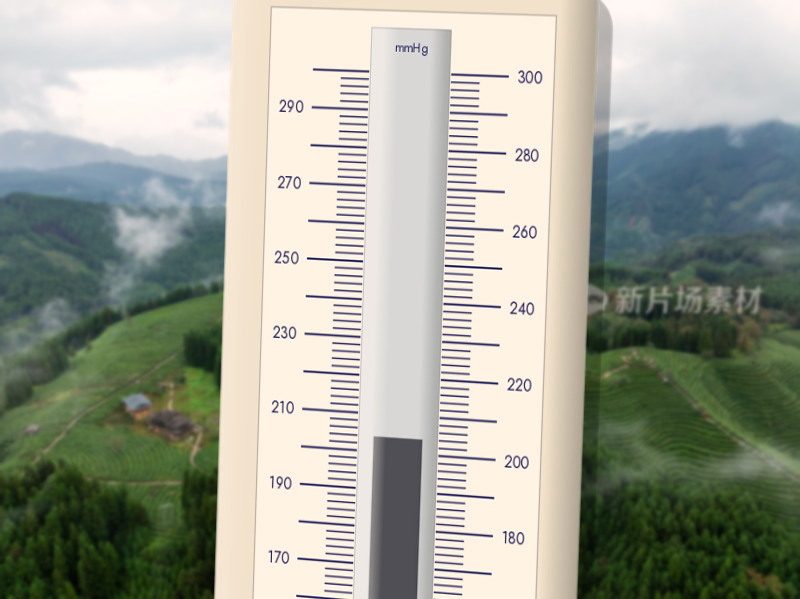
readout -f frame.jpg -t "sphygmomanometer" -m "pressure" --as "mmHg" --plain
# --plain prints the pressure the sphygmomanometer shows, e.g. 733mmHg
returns 204mmHg
